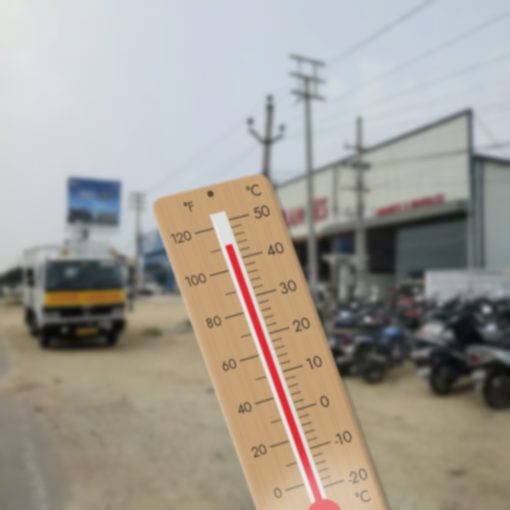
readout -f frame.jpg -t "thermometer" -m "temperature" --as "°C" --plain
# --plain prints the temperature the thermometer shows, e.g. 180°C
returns 44°C
